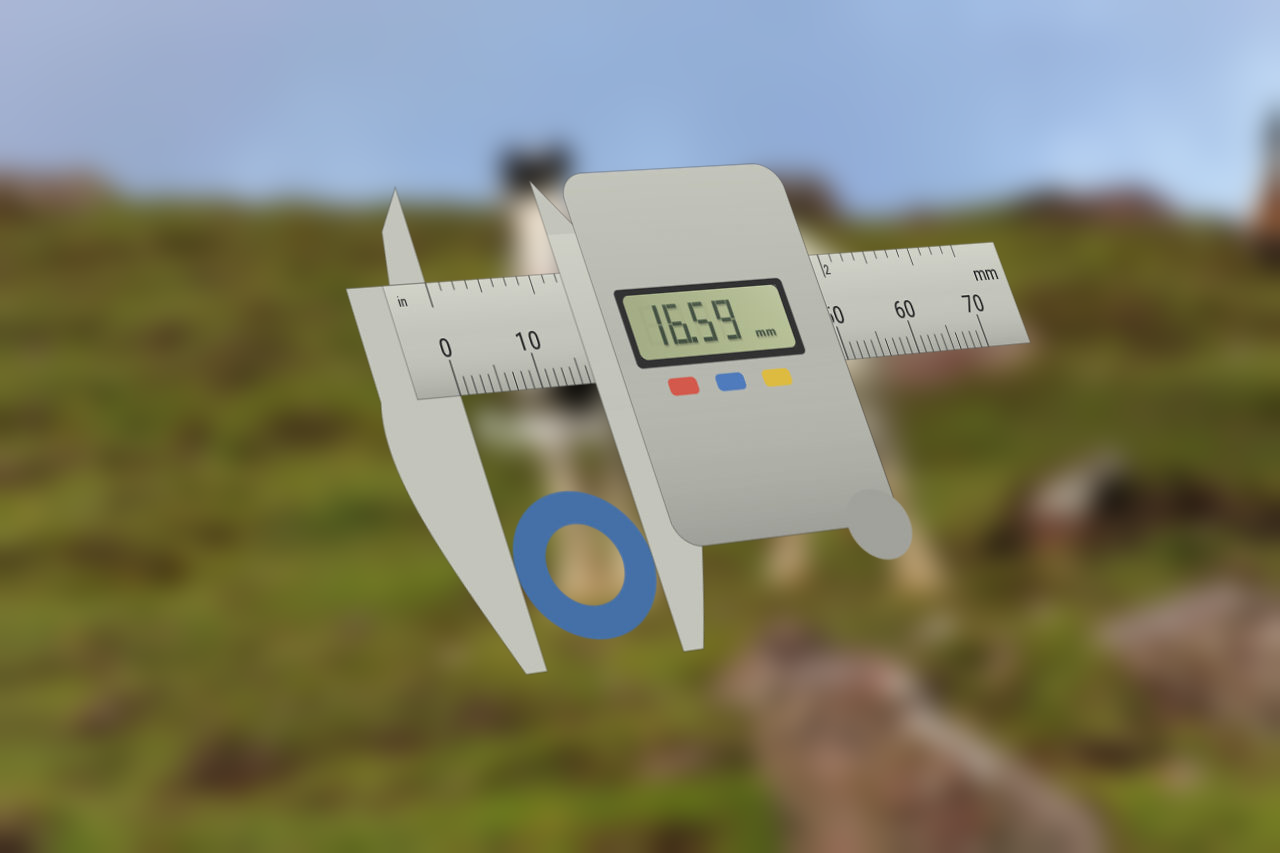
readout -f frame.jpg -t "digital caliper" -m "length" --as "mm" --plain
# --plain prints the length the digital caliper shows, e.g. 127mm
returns 16.59mm
